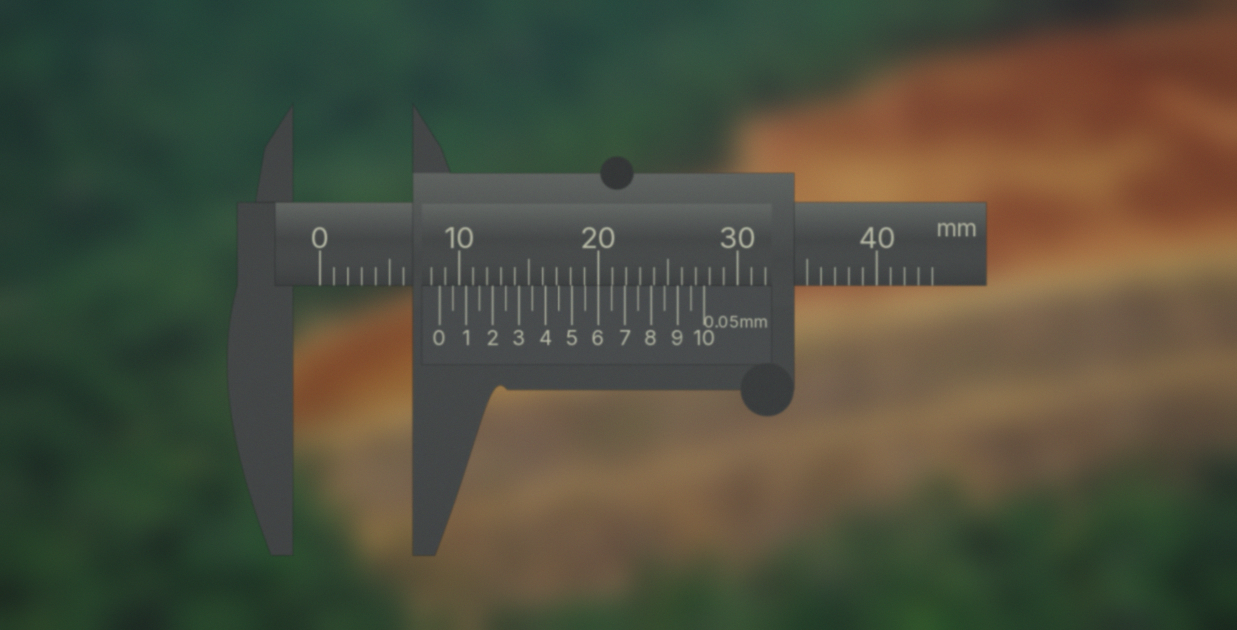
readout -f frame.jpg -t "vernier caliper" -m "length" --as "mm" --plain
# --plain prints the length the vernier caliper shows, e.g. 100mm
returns 8.6mm
